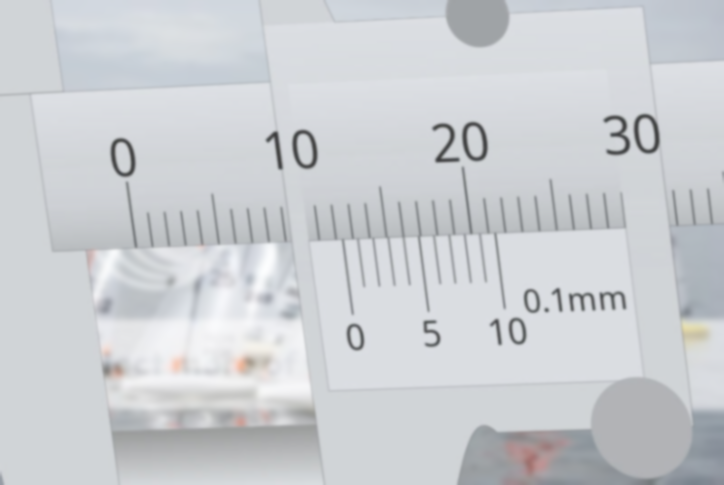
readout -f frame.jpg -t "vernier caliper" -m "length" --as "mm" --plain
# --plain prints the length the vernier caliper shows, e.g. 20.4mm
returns 12.4mm
